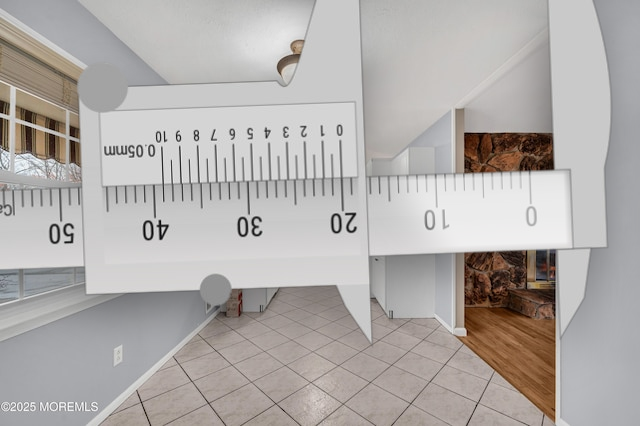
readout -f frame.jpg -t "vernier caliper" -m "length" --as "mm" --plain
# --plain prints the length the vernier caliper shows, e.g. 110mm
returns 20.0mm
